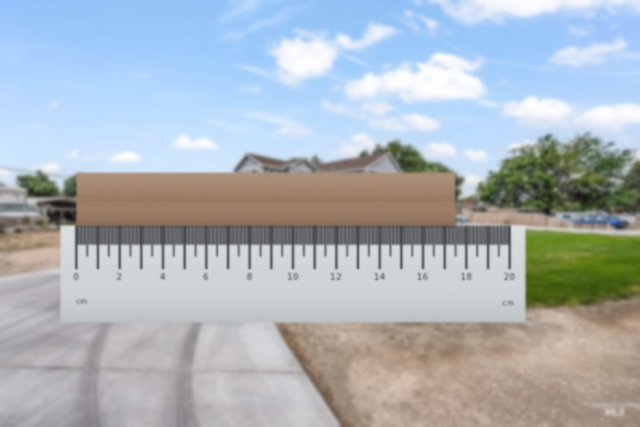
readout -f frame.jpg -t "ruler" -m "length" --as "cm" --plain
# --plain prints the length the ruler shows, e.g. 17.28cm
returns 17.5cm
